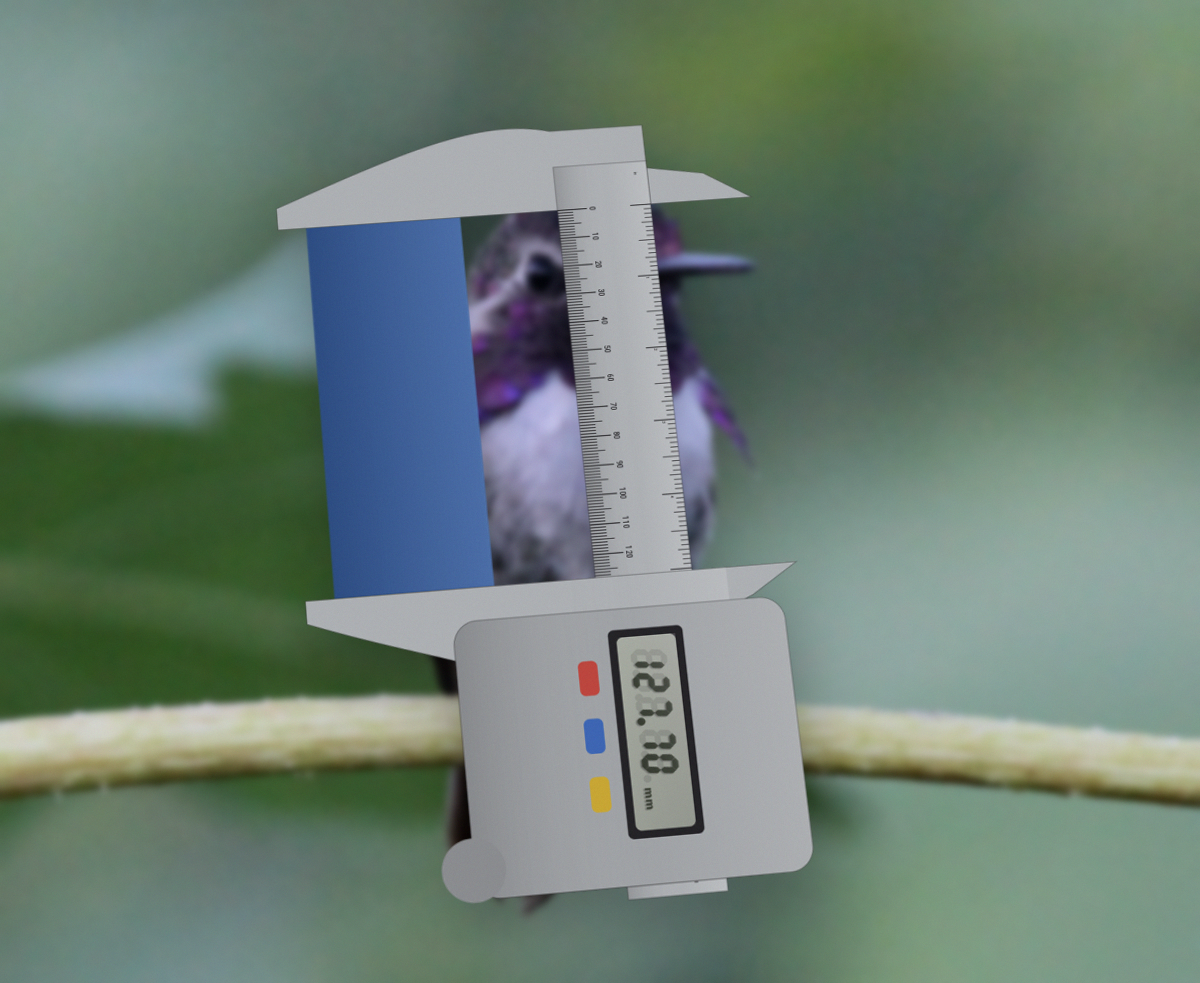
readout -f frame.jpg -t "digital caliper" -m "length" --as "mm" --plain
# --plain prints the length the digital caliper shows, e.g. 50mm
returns 127.70mm
